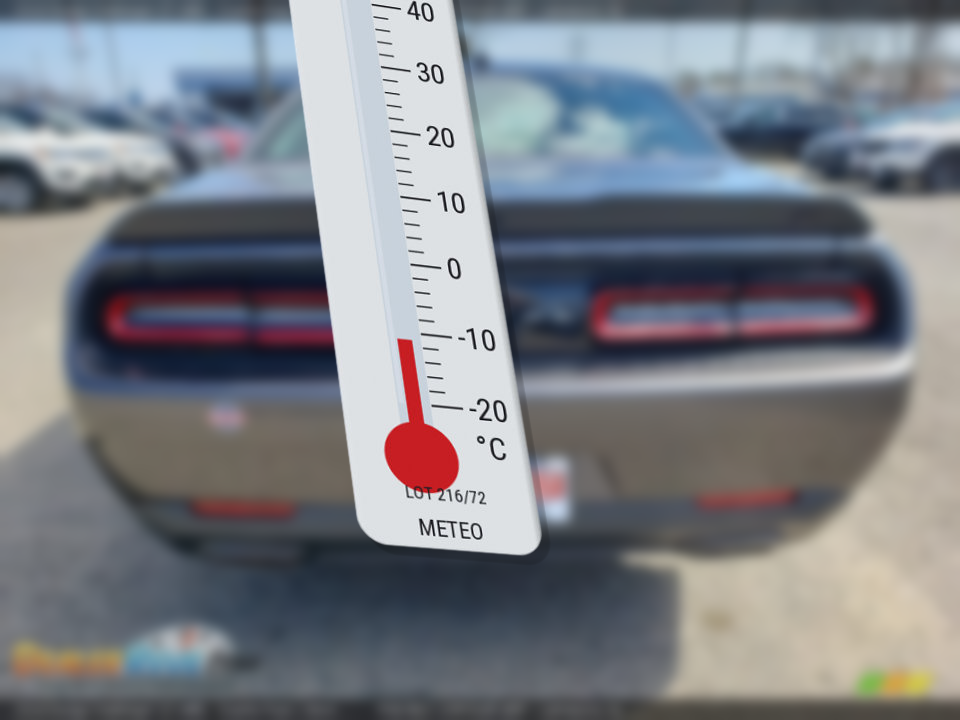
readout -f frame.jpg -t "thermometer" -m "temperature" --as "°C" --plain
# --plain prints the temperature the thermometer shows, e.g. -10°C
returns -11°C
